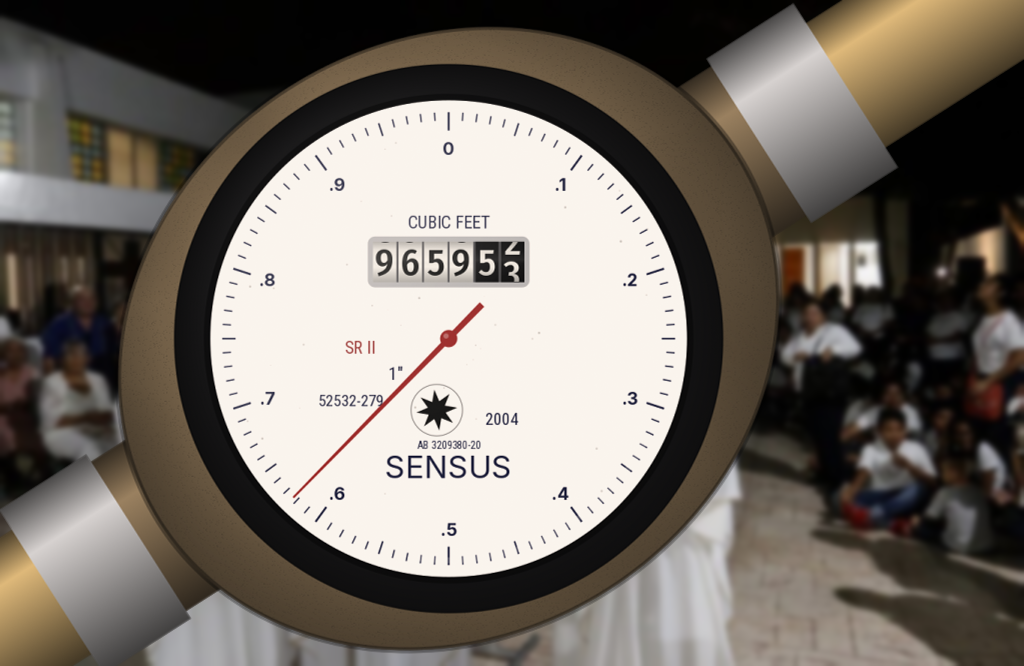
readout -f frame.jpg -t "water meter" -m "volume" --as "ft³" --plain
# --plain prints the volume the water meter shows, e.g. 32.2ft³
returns 965952.62ft³
